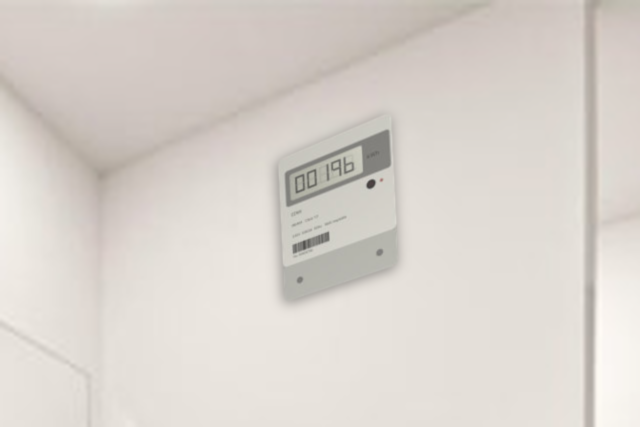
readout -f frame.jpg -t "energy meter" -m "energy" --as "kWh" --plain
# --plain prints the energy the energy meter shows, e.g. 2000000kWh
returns 196kWh
